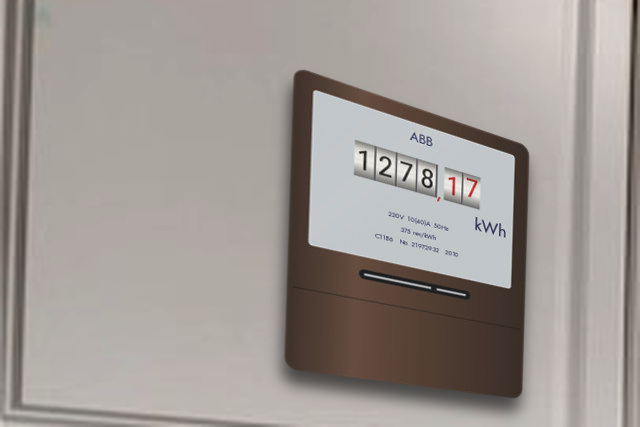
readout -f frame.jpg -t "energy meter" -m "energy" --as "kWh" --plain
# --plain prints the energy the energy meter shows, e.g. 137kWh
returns 1278.17kWh
